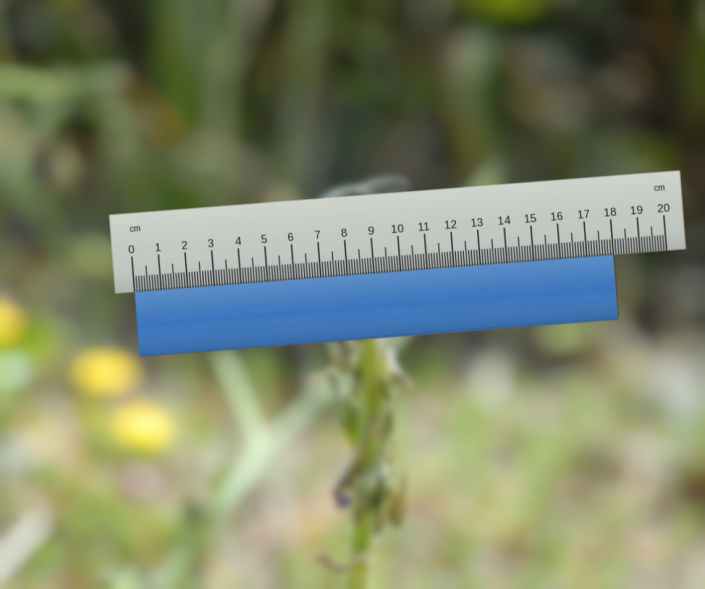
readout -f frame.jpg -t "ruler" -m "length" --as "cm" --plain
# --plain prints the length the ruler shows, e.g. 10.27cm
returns 18cm
